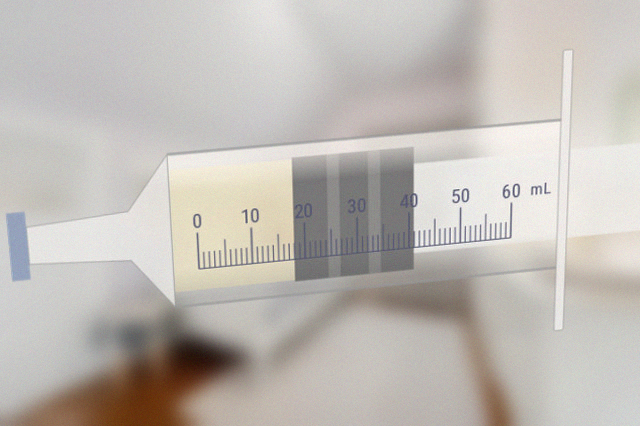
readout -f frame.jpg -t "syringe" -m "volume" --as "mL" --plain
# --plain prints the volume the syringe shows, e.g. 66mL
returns 18mL
